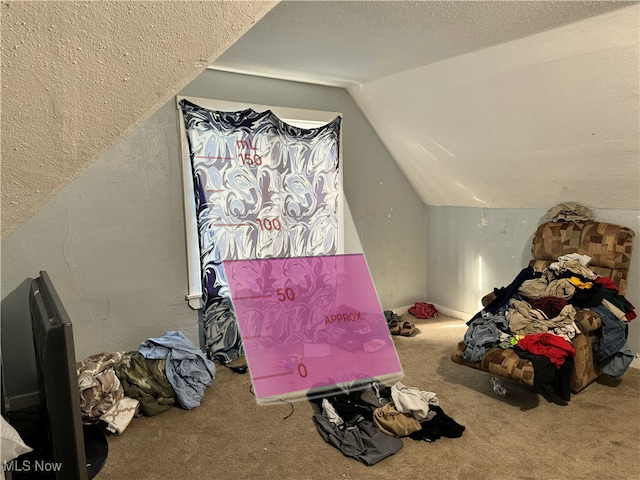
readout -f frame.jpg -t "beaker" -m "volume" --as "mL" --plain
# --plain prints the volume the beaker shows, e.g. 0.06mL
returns 75mL
